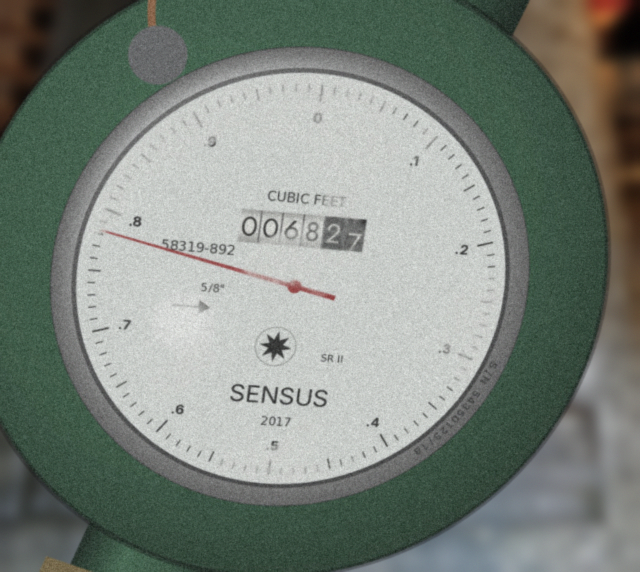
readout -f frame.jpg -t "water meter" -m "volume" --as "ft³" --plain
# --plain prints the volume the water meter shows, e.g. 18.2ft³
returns 6826.78ft³
